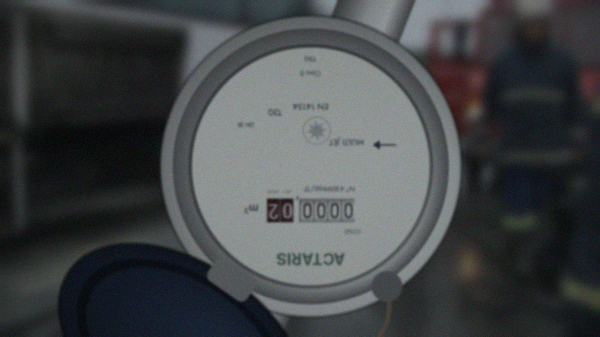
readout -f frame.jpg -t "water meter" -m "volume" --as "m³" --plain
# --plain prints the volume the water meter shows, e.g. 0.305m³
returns 0.02m³
